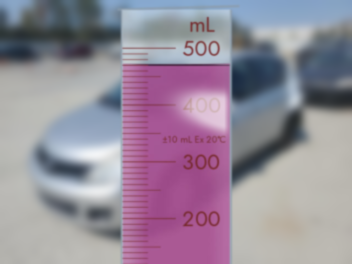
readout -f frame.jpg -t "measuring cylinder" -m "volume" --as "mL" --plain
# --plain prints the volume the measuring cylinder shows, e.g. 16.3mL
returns 470mL
